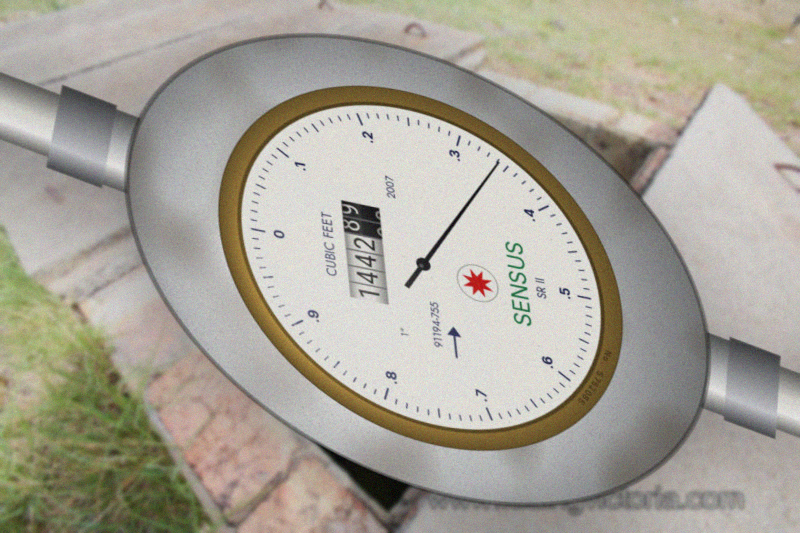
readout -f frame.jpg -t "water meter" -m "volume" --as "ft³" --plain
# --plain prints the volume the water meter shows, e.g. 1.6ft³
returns 144289.34ft³
